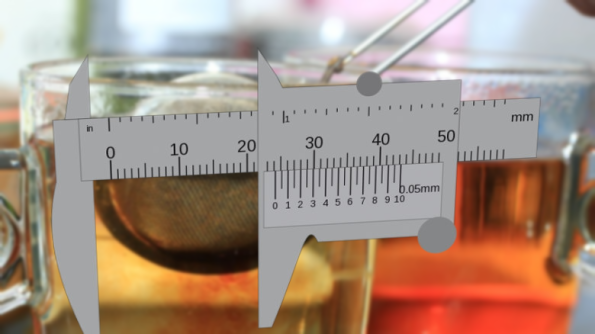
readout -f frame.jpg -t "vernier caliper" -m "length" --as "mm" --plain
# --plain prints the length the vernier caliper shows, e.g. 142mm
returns 24.2mm
